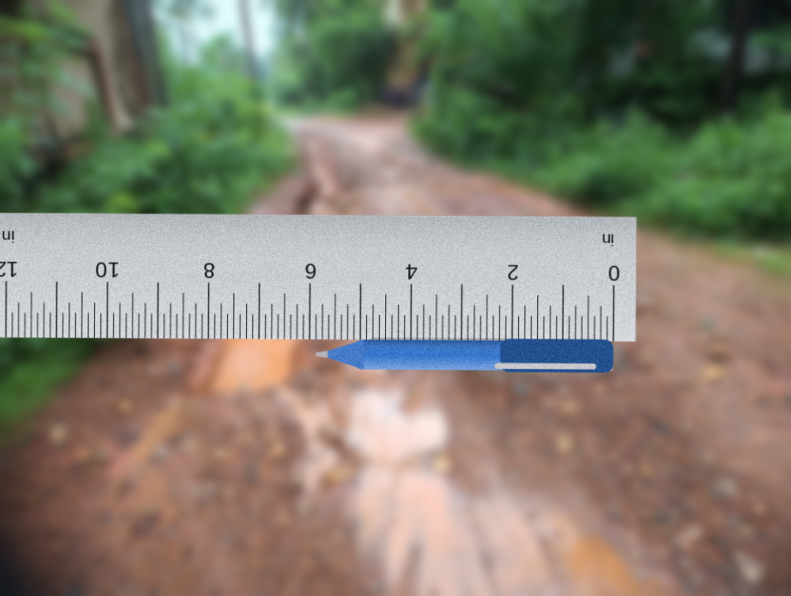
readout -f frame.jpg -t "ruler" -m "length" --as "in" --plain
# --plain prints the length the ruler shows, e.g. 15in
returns 5.875in
